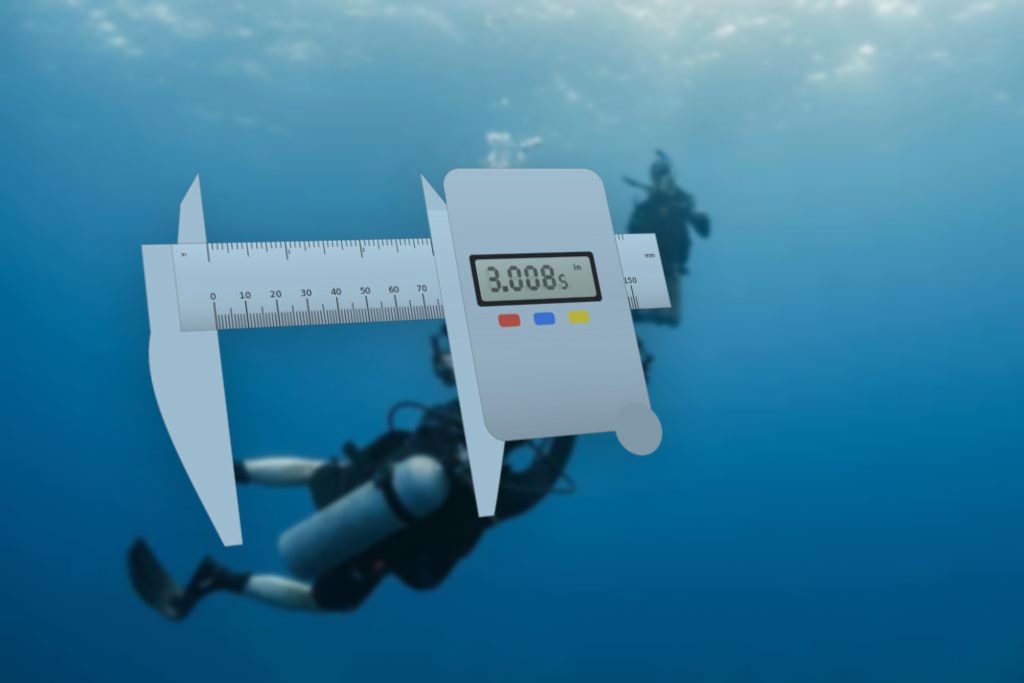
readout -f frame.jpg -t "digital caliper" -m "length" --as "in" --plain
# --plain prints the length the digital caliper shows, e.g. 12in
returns 3.0085in
